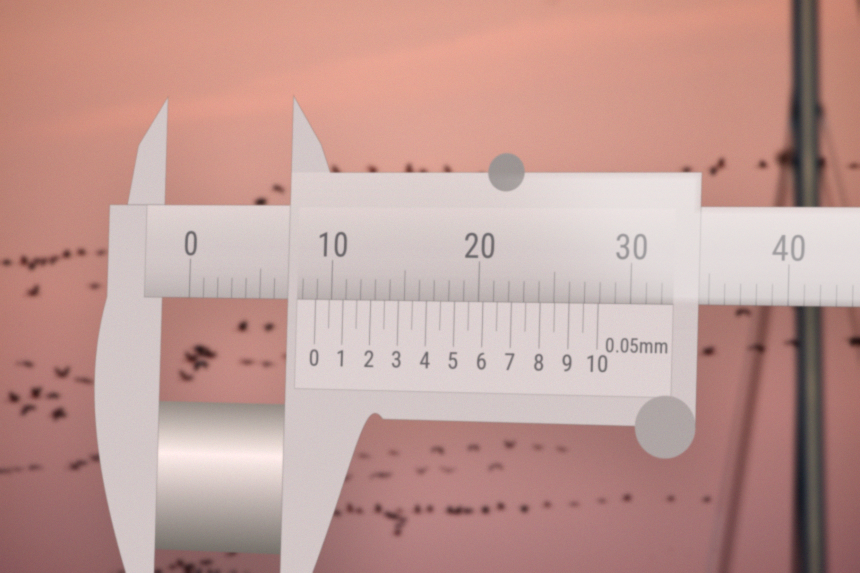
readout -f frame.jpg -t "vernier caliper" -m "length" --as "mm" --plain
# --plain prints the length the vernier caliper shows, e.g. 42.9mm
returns 8.9mm
